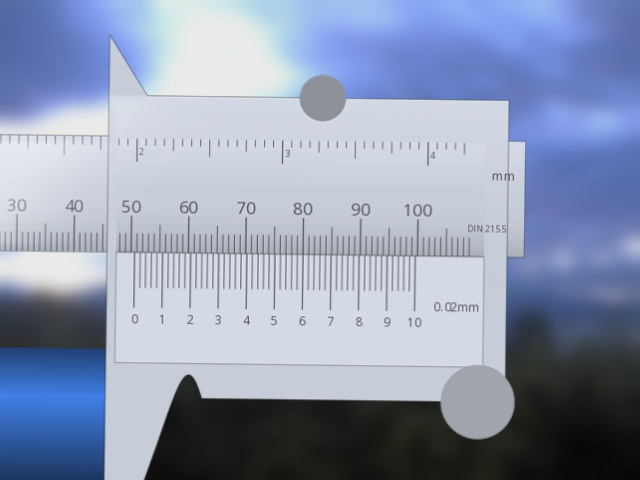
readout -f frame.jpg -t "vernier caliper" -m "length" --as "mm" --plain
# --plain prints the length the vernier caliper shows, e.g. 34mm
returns 50.6mm
